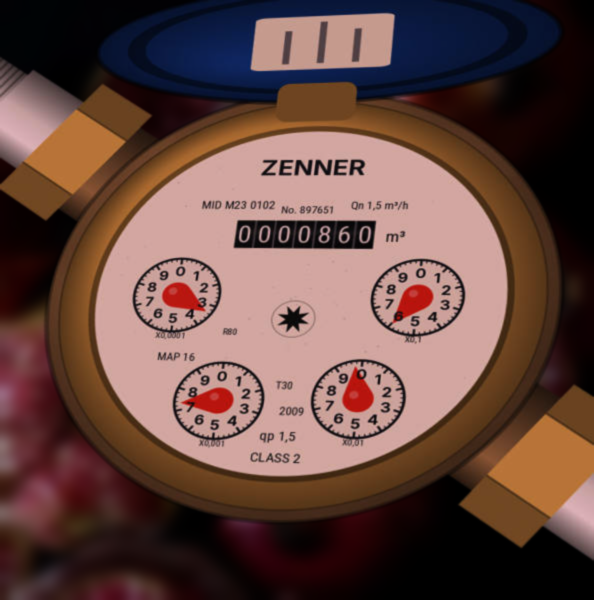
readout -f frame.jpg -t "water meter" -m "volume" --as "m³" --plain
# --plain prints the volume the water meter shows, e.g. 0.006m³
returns 860.5973m³
